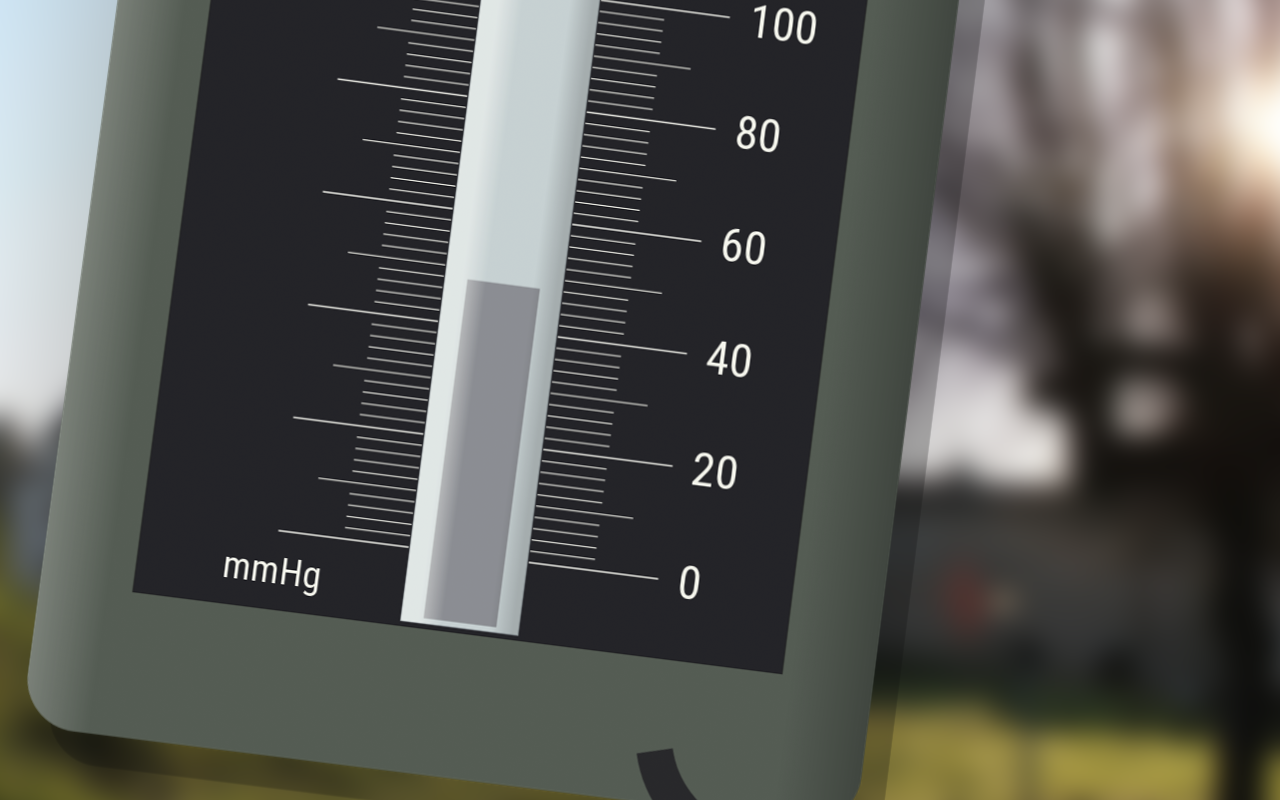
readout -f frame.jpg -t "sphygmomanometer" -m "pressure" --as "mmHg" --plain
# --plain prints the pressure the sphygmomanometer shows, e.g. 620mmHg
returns 48mmHg
